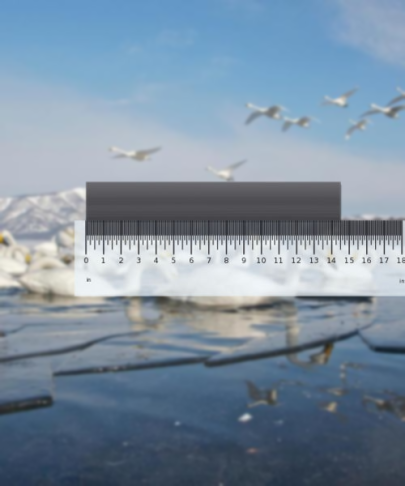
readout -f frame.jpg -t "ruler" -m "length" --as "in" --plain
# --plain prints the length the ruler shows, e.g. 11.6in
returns 14.5in
